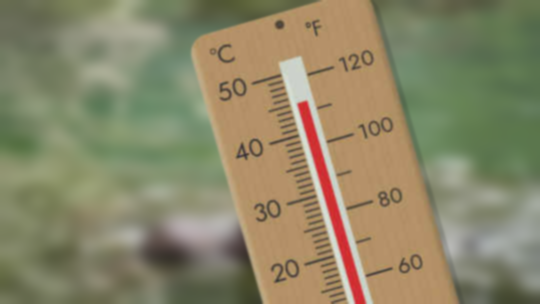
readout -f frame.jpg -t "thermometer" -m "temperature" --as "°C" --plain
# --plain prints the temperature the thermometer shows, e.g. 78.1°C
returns 45°C
